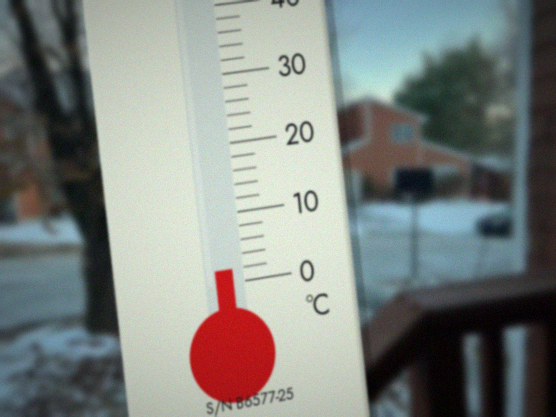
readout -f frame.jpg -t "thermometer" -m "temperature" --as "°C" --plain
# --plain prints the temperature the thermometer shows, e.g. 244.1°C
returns 2°C
